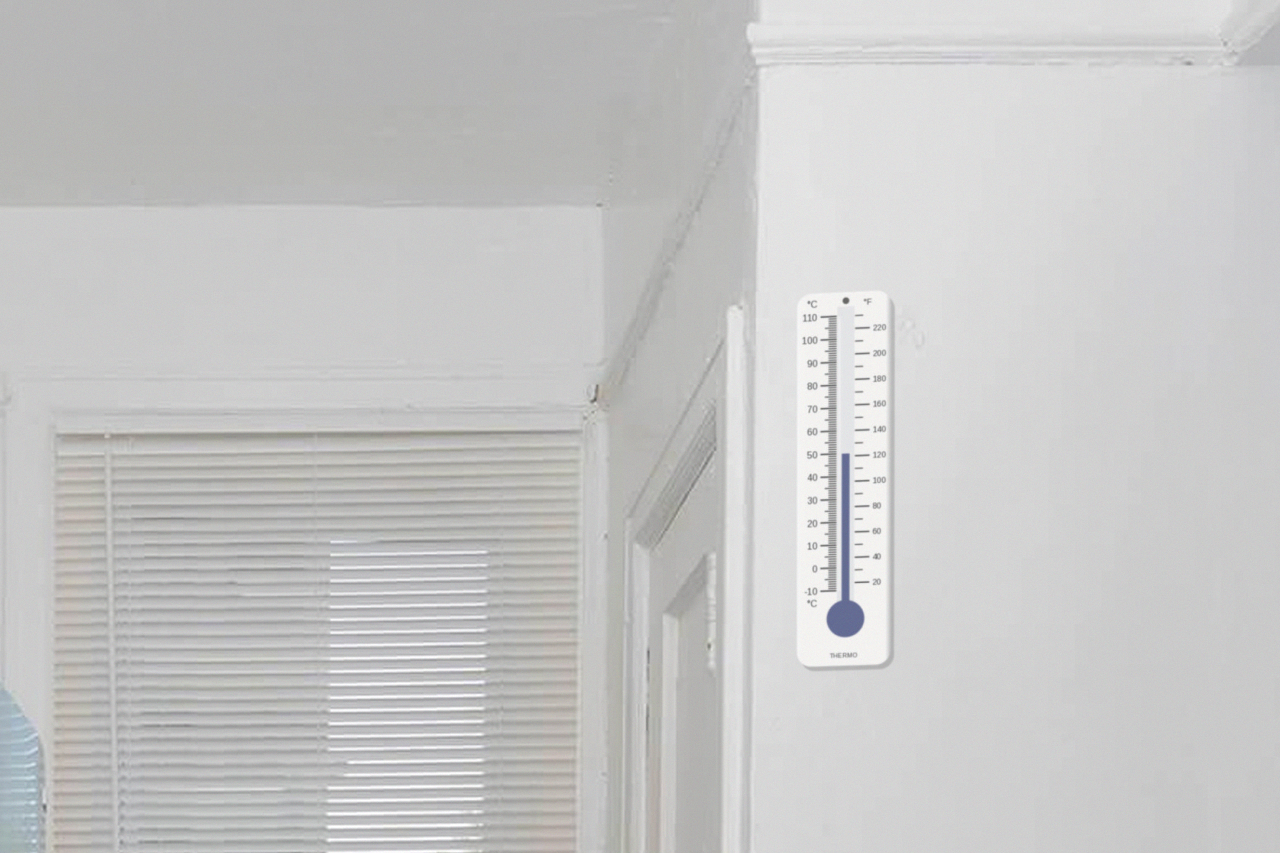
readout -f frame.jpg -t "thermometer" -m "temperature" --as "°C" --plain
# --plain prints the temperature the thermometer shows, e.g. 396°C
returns 50°C
